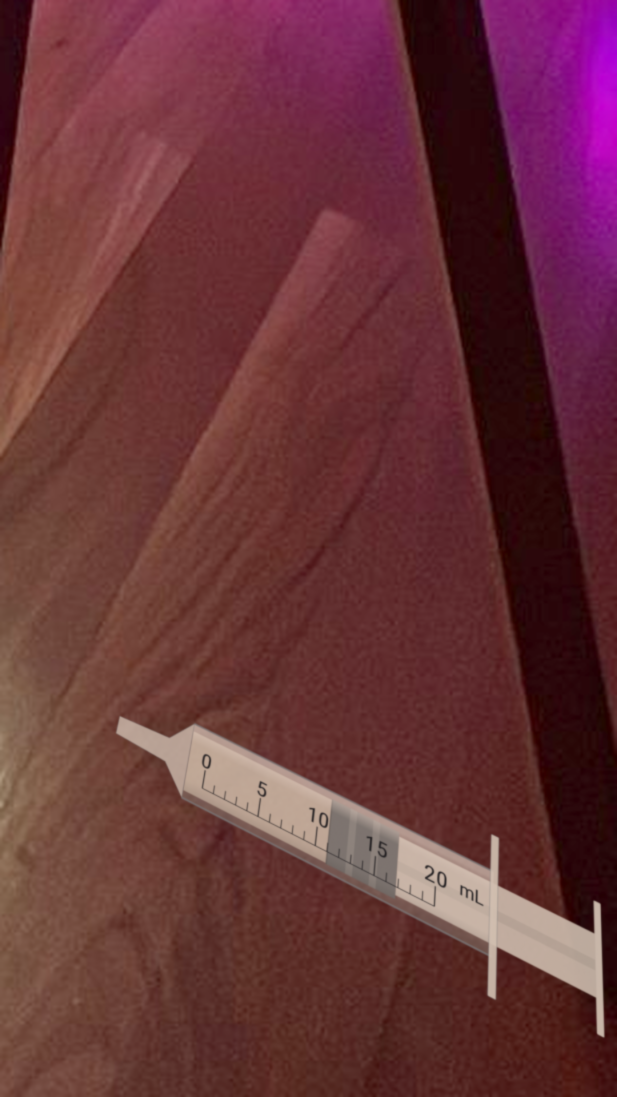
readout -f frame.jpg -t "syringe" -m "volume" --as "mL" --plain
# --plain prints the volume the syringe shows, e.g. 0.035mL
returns 11mL
